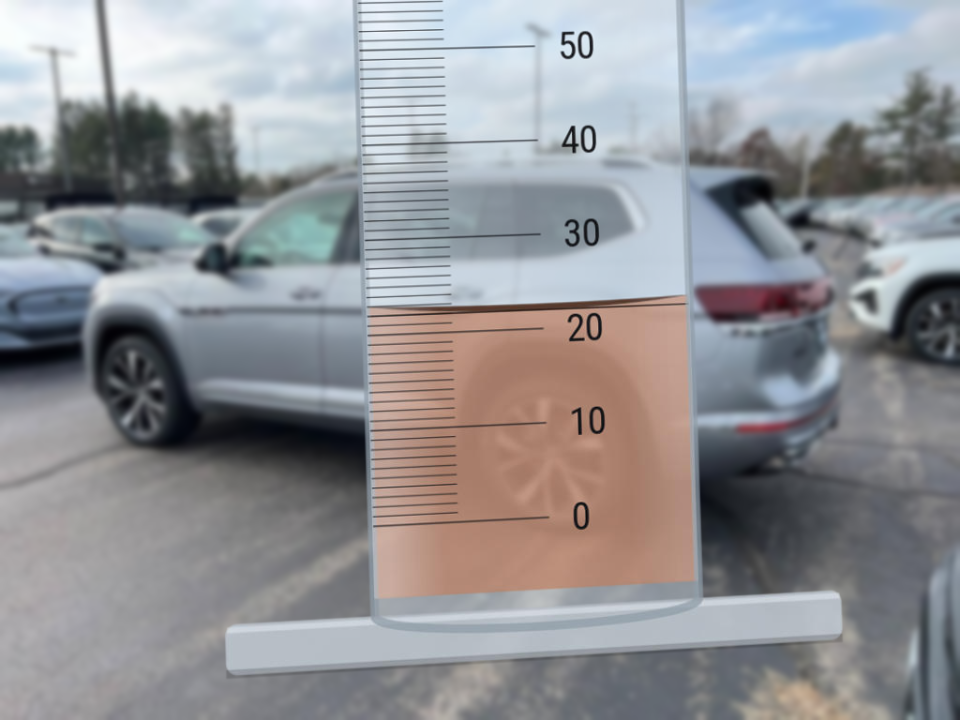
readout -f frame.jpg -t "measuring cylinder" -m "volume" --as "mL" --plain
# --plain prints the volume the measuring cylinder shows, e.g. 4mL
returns 22mL
